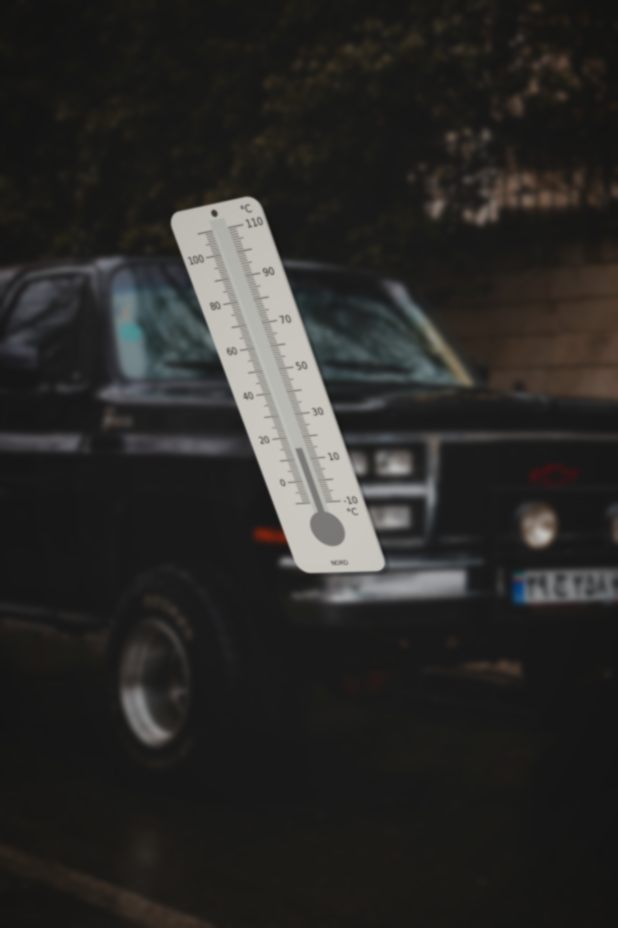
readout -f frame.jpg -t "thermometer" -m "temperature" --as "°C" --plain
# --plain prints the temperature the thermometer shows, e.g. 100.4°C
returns 15°C
